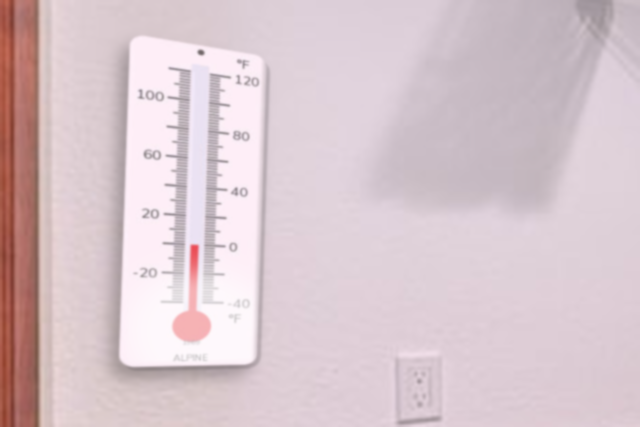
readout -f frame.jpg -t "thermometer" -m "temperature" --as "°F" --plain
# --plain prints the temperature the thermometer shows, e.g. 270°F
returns 0°F
